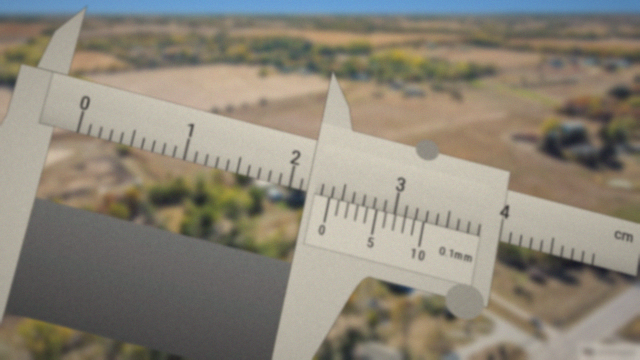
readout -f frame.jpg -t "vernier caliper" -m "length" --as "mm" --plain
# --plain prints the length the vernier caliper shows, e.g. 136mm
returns 23.8mm
